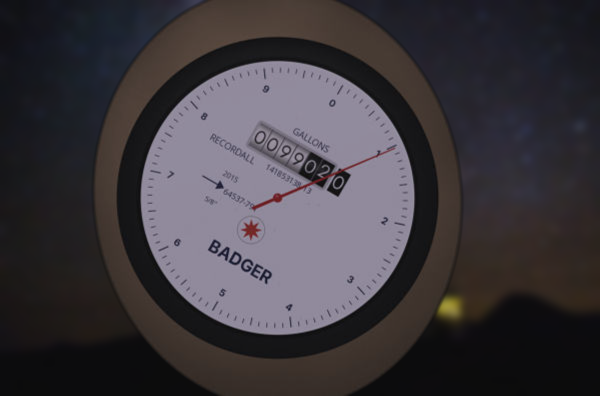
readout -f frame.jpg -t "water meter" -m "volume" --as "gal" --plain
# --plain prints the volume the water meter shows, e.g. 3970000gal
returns 99021.0gal
